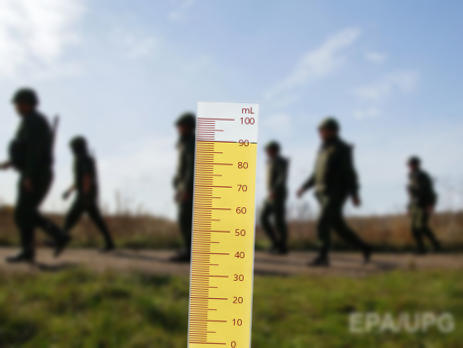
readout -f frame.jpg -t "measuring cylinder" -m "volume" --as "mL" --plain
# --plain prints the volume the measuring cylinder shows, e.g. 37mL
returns 90mL
